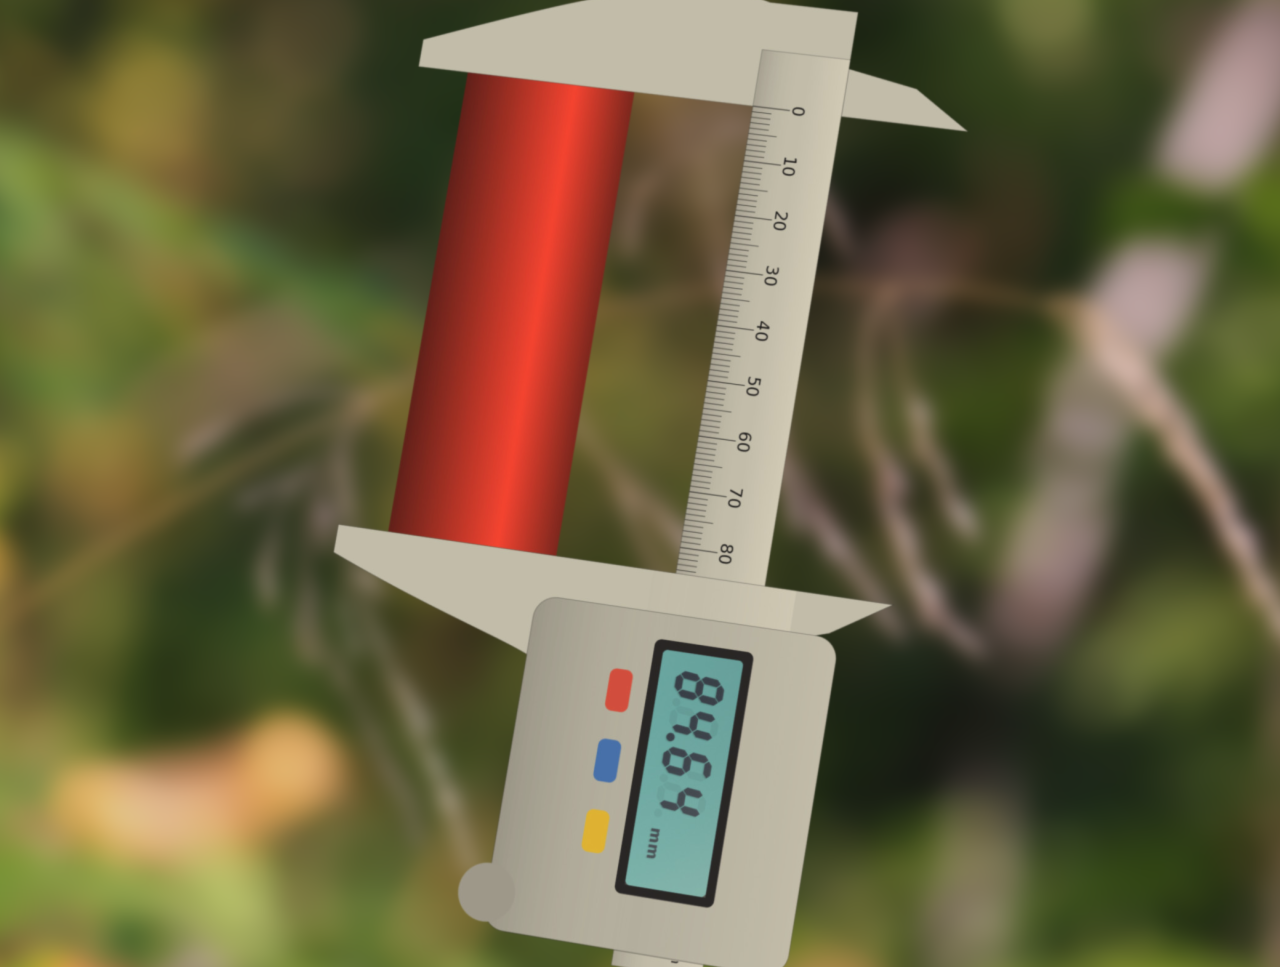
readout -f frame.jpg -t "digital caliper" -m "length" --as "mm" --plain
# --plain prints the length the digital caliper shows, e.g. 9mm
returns 84.64mm
